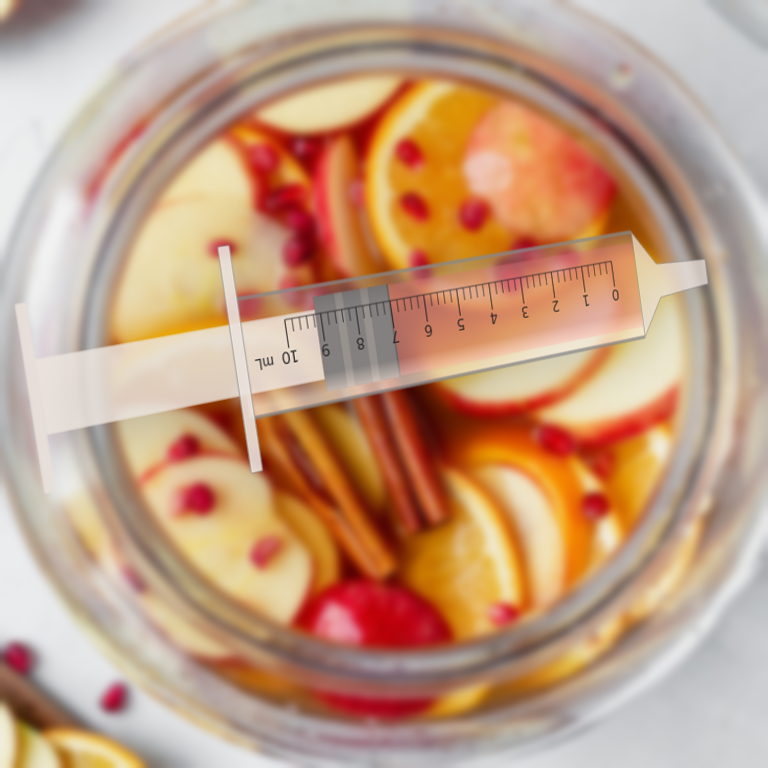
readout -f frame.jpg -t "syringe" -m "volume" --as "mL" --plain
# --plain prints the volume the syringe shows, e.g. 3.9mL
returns 7mL
